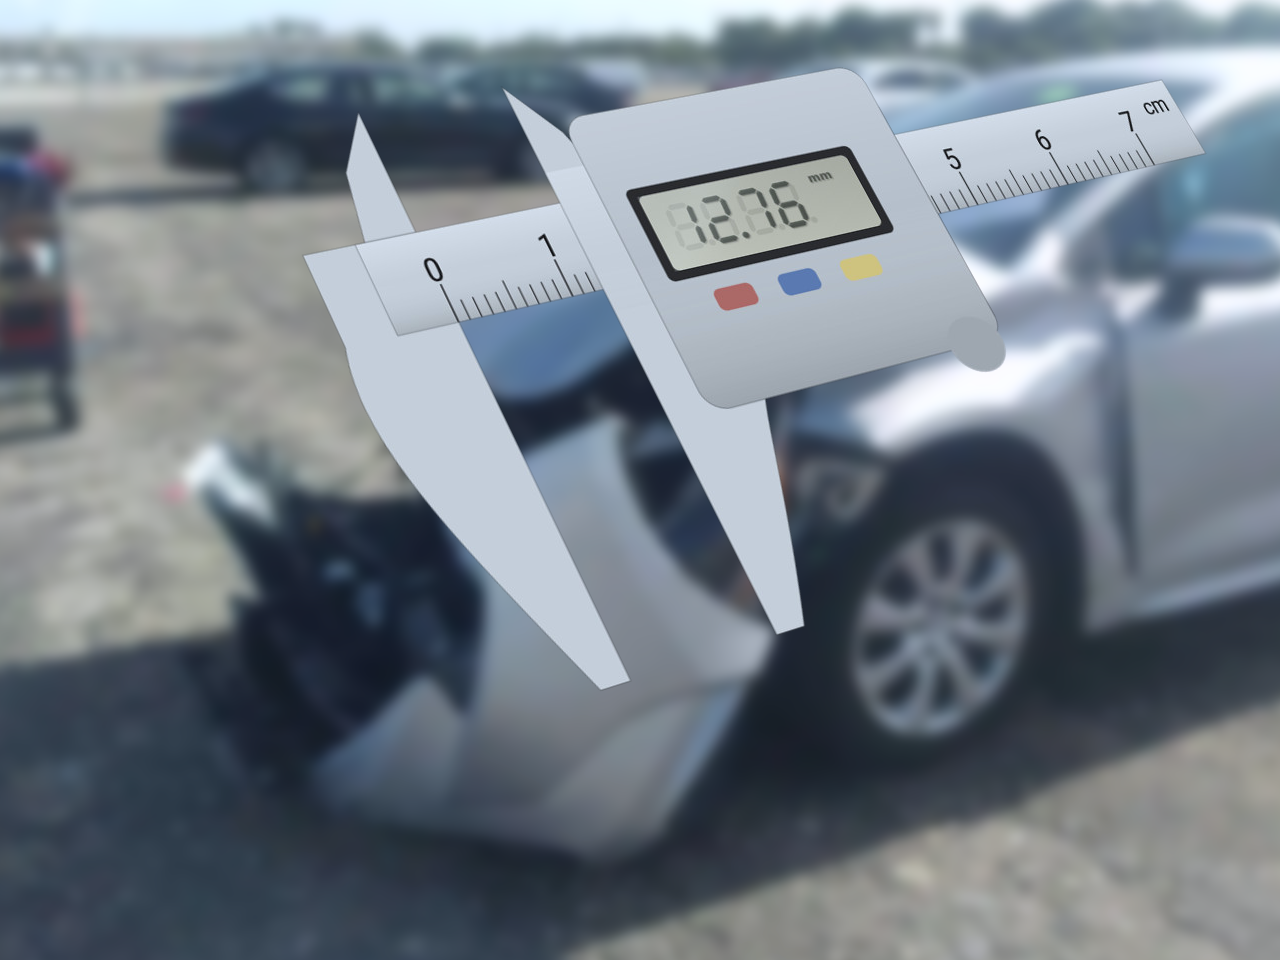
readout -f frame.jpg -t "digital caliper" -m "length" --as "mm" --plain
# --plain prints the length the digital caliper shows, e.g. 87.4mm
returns 12.76mm
